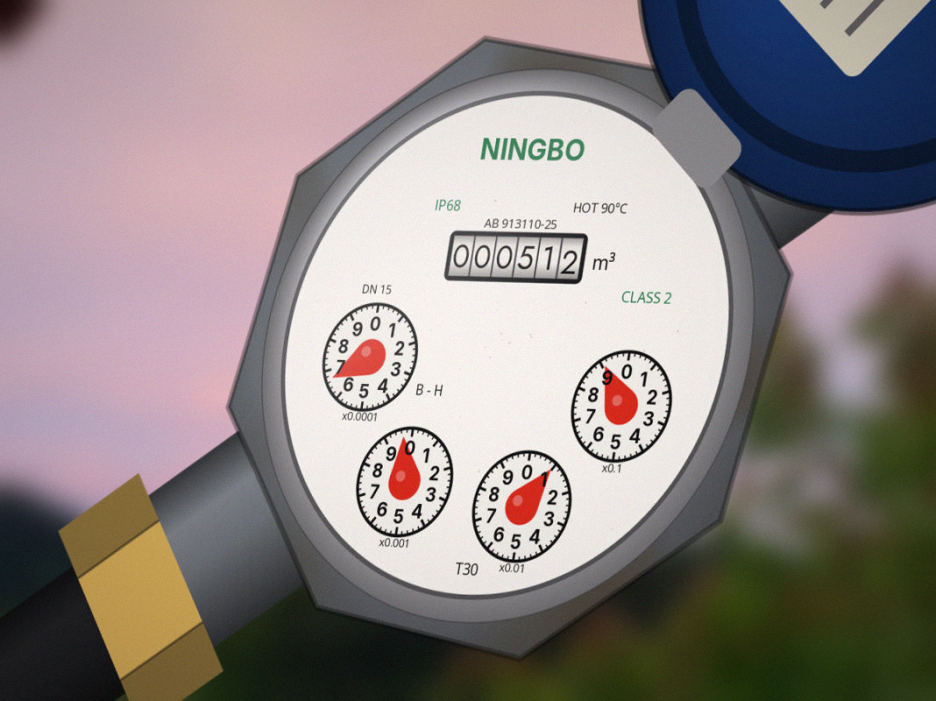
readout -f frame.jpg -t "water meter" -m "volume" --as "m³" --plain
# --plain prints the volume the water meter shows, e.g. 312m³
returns 511.9096m³
